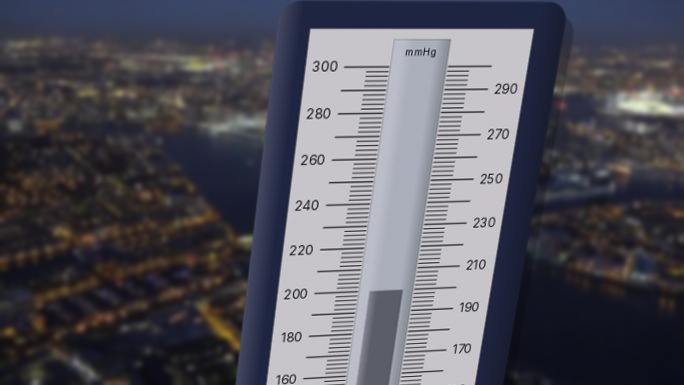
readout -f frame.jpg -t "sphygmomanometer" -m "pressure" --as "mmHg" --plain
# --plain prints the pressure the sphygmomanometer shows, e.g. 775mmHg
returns 200mmHg
